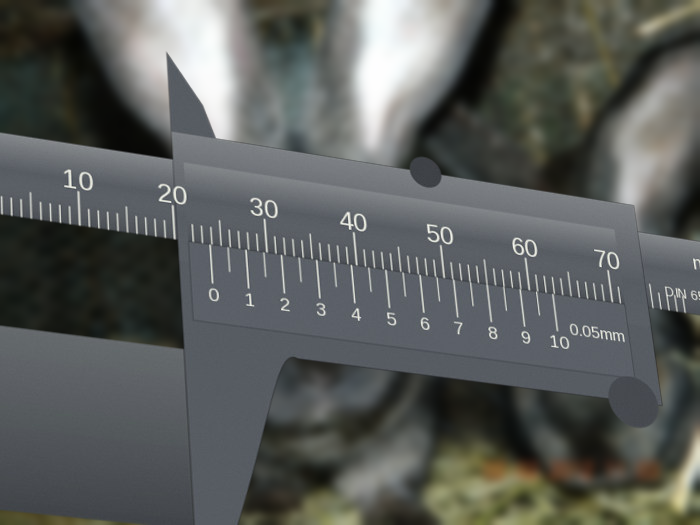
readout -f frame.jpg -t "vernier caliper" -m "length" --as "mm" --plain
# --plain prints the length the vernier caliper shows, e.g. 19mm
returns 23.8mm
